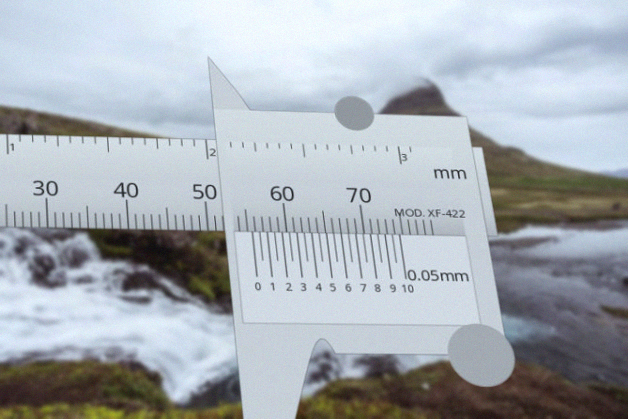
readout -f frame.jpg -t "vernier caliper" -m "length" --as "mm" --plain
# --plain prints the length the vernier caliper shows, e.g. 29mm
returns 55.6mm
